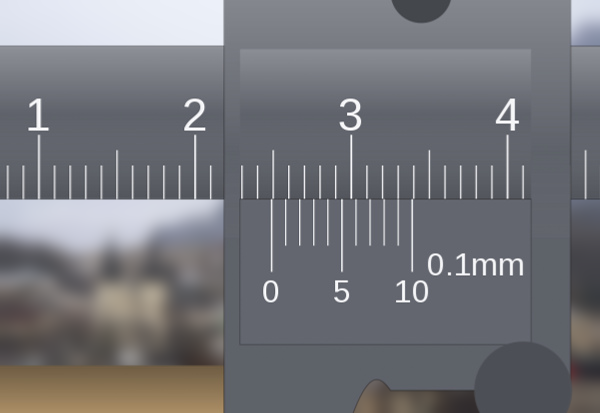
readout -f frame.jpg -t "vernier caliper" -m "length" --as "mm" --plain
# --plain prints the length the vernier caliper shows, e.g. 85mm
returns 24.9mm
